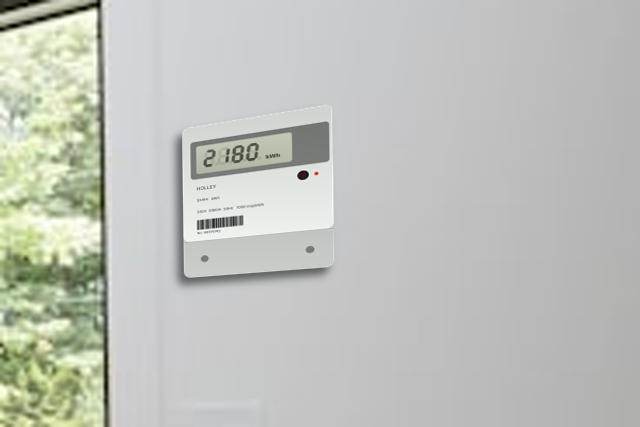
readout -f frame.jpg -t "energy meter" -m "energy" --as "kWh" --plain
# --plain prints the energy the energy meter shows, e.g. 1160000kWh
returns 2180kWh
